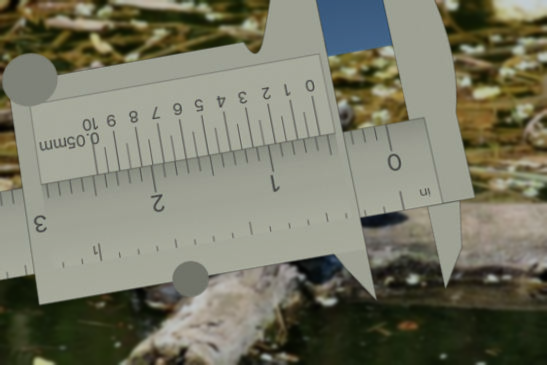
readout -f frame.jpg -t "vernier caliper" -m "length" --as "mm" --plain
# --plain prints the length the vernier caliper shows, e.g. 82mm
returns 5.6mm
